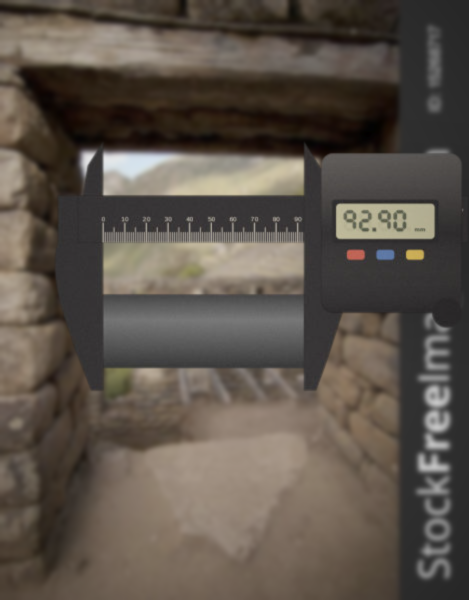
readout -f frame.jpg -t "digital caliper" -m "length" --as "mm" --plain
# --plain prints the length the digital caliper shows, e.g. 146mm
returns 92.90mm
